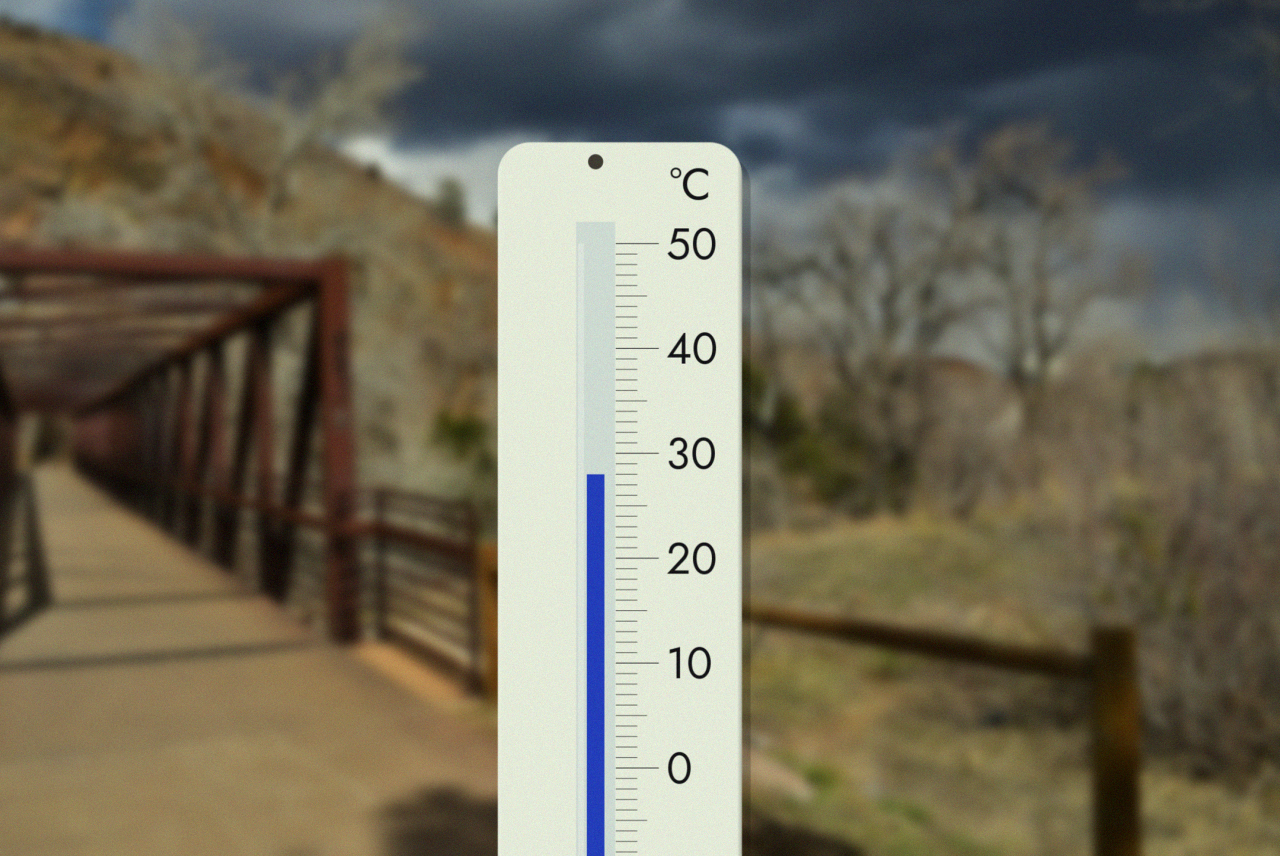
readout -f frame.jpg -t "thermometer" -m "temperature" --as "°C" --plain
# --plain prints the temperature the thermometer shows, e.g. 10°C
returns 28°C
